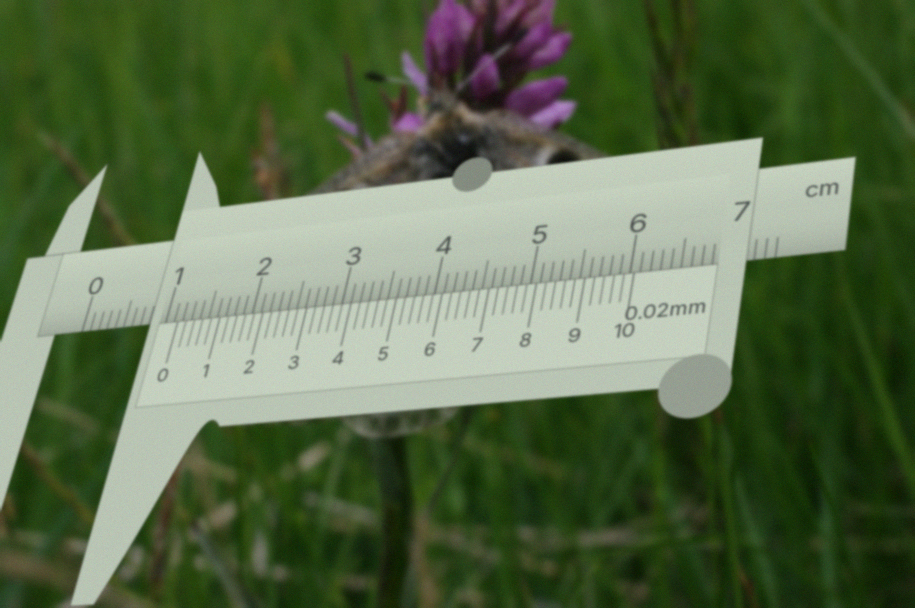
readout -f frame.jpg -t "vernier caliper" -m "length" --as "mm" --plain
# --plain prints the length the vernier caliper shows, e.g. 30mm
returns 11.4mm
